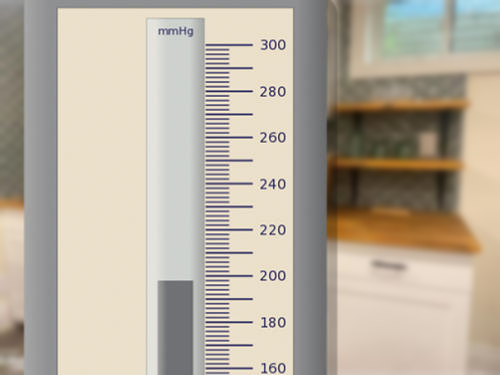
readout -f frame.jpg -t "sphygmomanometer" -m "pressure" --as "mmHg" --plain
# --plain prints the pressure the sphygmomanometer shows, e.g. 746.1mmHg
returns 198mmHg
